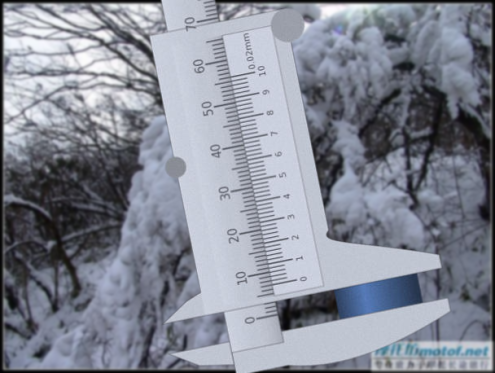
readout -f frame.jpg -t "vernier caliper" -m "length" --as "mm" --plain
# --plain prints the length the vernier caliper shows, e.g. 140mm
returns 7.0mm
